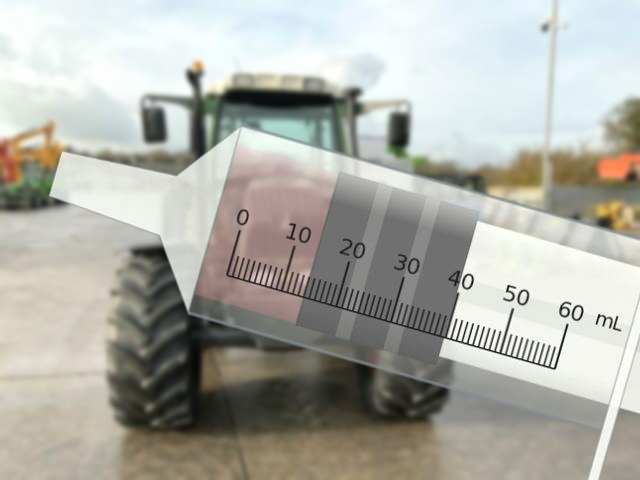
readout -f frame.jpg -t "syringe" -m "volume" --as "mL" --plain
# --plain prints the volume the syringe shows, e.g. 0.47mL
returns 14mL
